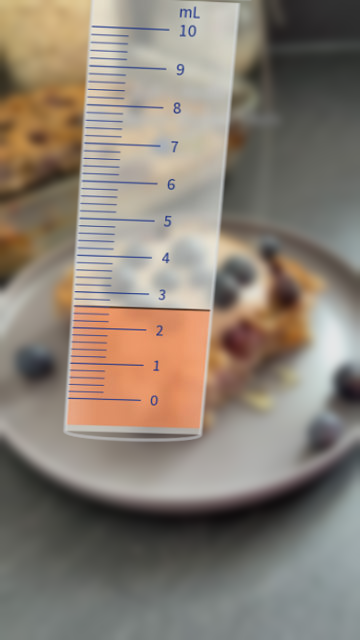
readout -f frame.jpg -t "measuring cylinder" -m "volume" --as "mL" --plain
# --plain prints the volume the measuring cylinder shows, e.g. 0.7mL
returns 2.6mL
